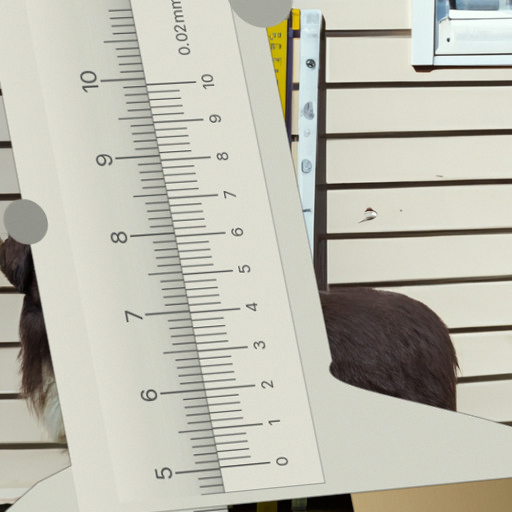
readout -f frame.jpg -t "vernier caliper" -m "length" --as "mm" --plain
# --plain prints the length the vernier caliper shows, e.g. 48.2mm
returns 50.2mm
